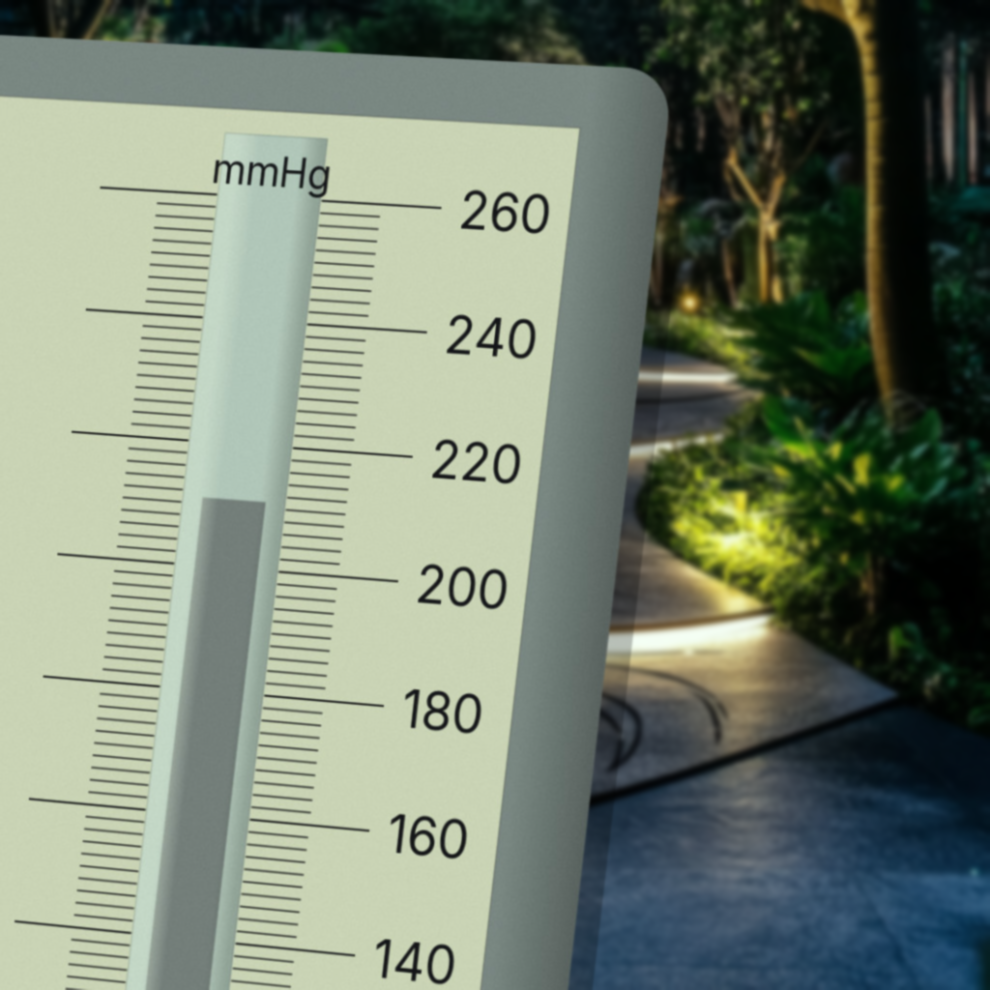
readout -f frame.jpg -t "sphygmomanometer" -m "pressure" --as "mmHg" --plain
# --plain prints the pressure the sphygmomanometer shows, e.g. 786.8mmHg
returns 211mmHg
